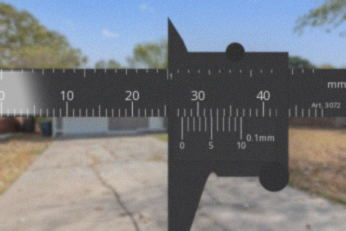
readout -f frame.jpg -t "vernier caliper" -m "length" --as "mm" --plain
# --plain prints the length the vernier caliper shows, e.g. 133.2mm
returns 27.6mm
